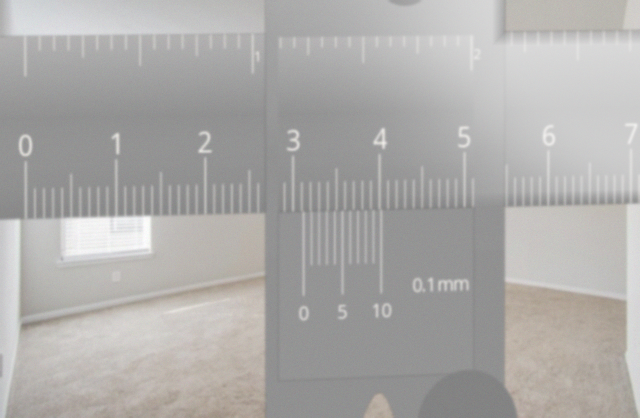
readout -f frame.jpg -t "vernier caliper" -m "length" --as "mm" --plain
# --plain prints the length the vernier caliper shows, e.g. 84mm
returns 31.2mm
